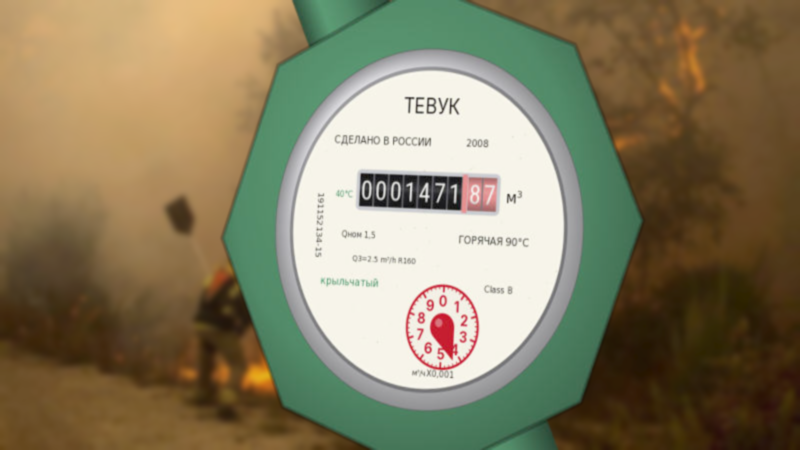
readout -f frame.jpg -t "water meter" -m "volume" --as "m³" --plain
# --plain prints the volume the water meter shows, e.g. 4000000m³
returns 1471.874m³
